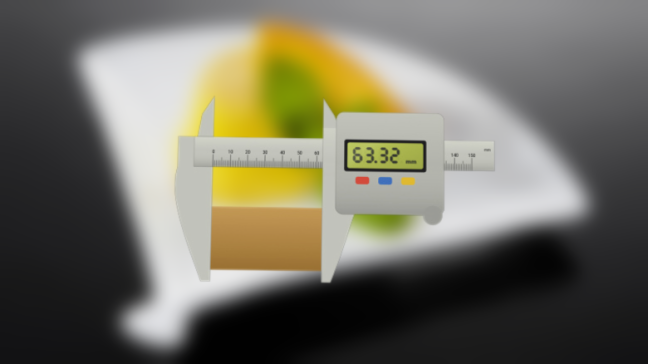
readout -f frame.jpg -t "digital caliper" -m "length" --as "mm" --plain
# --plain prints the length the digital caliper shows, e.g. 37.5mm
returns 63.32mm
